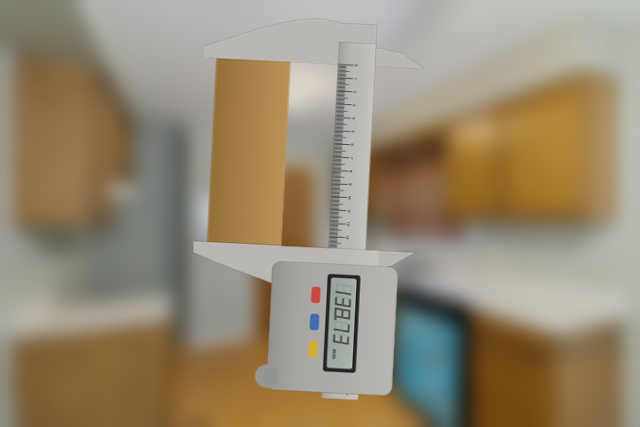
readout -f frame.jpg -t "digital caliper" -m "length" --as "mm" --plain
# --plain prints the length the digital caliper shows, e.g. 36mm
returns 138.73mm
